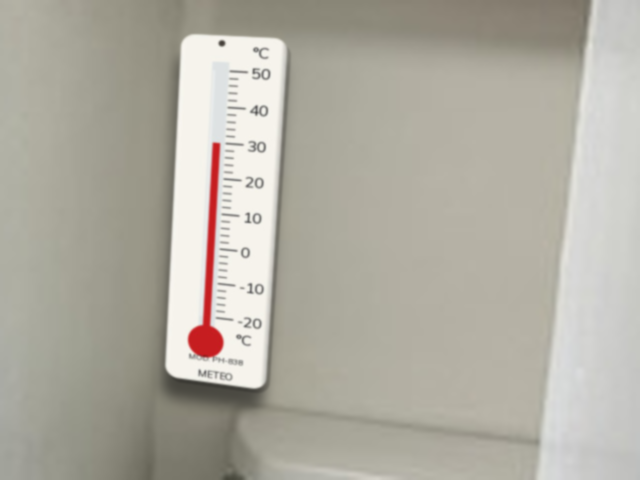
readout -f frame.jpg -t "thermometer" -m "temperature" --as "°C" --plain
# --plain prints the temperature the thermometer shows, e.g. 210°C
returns 30°C
